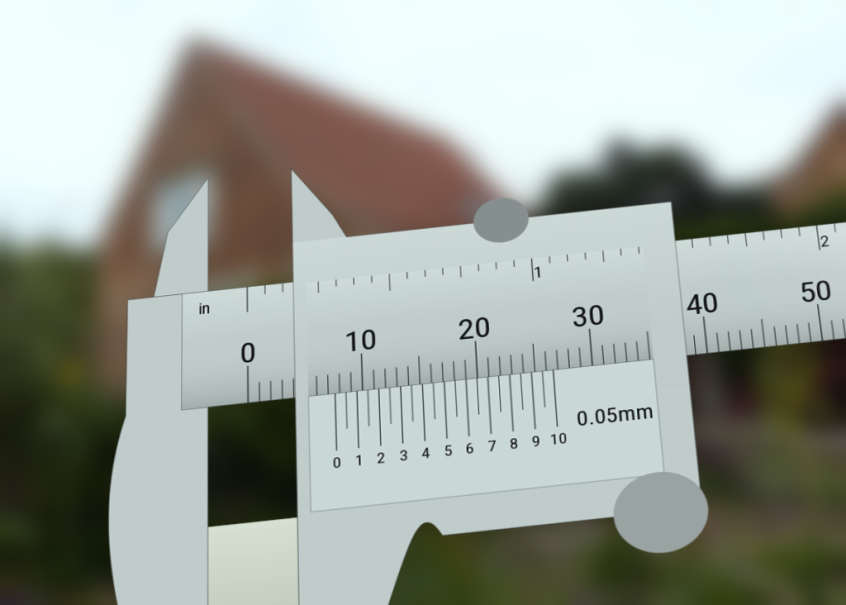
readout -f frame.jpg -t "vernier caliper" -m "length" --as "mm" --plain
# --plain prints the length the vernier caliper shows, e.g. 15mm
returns 7.6mm
